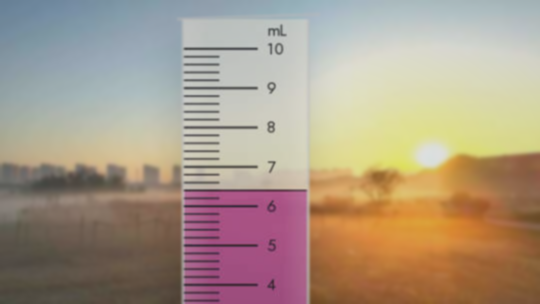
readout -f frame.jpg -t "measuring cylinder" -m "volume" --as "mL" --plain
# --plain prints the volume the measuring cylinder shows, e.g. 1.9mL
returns 6.4mL
